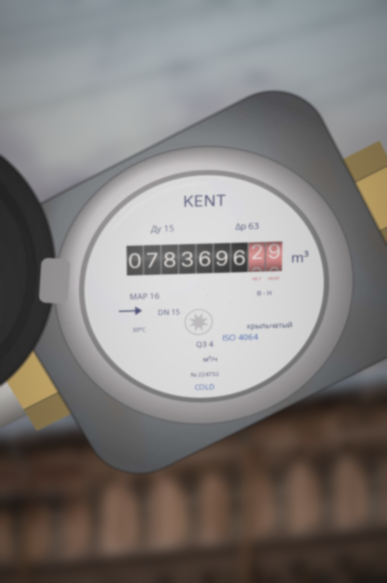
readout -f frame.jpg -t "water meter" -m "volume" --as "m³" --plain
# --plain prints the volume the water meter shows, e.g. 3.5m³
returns 783696.29m³
